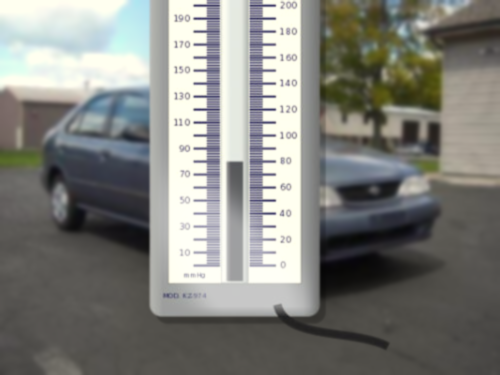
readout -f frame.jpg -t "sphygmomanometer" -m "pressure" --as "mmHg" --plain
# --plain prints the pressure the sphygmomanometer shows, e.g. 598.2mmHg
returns 80mmHg
